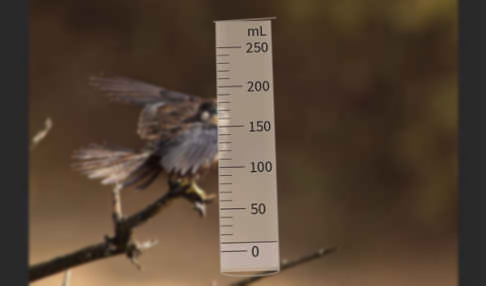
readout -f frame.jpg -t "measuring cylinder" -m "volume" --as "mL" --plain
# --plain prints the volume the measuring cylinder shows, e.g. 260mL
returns 10mL
